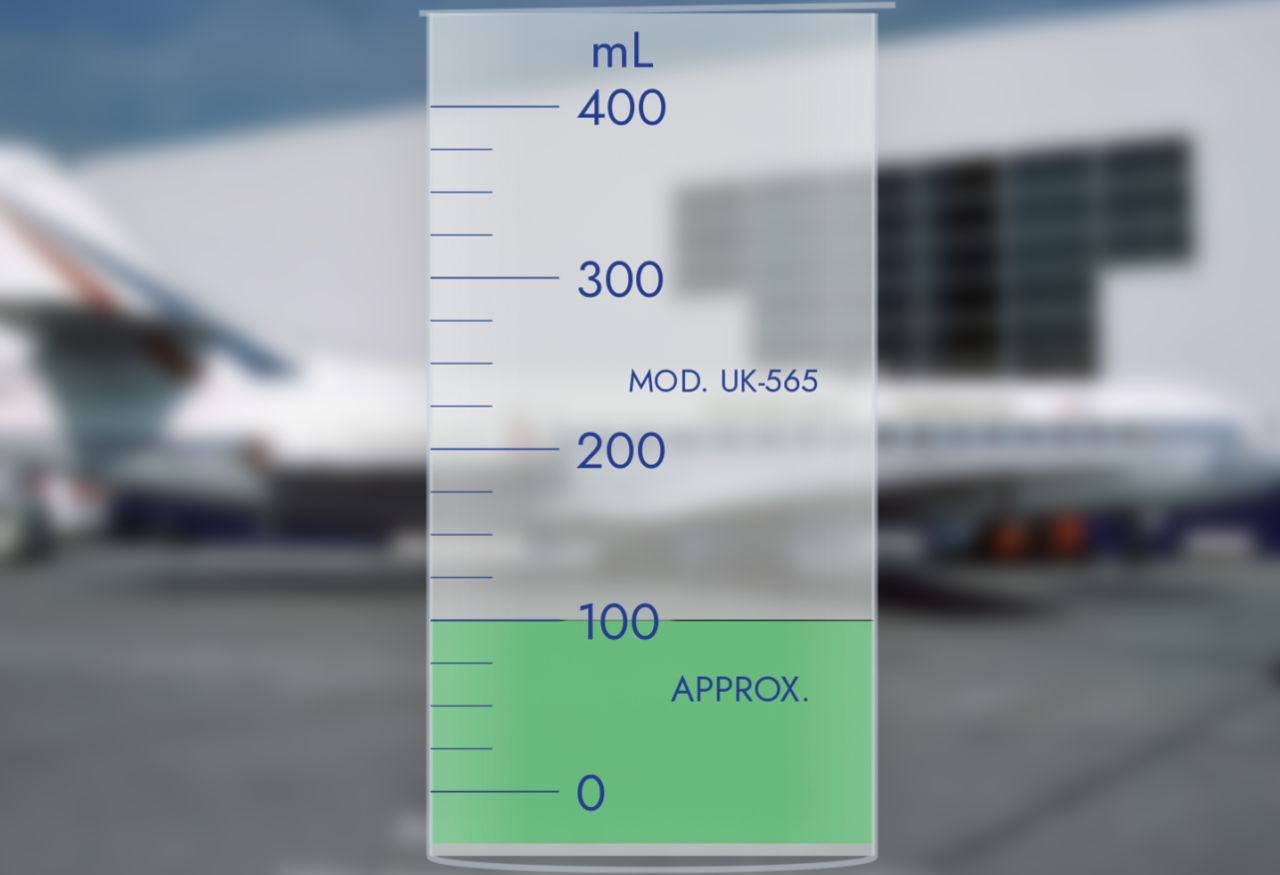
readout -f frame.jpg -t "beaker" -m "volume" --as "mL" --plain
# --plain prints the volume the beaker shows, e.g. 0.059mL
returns 100mL
